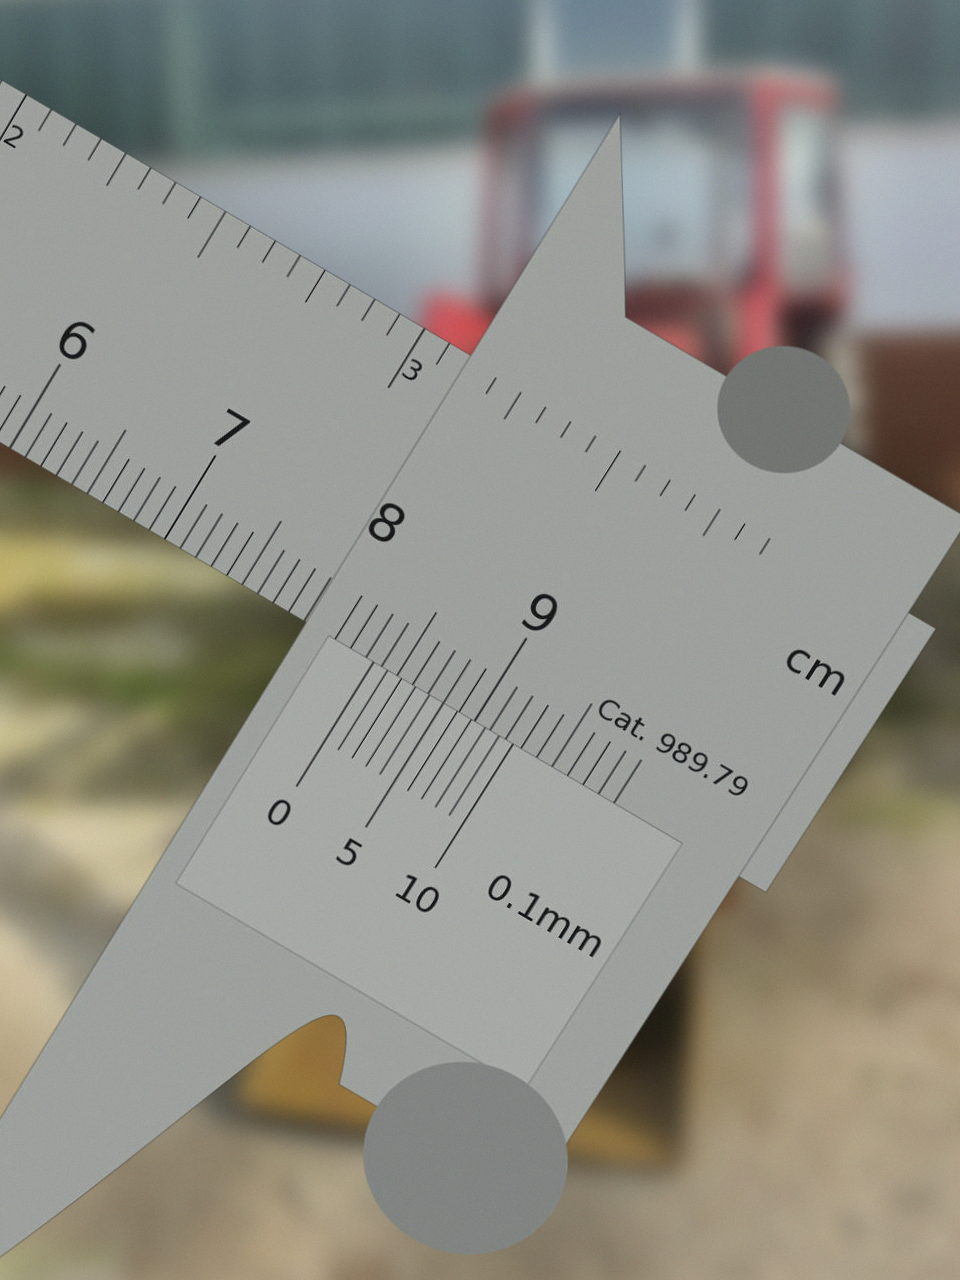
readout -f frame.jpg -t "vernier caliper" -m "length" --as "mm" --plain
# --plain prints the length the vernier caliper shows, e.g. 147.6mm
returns 83.5mm
